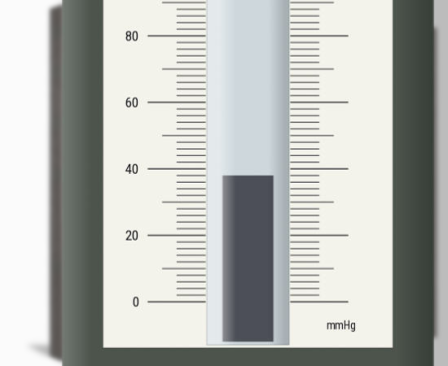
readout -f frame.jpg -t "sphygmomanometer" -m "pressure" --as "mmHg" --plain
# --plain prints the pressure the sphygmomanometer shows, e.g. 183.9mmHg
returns 38mmHg
